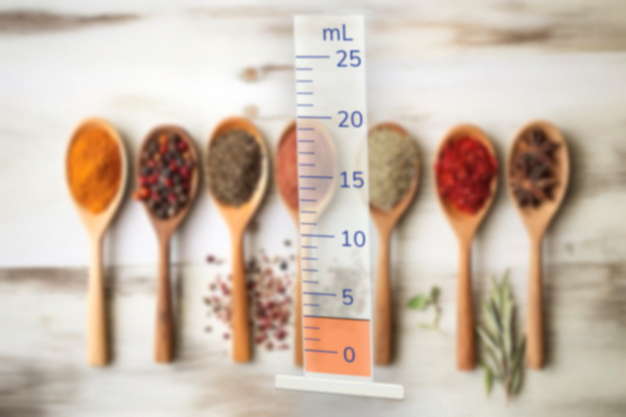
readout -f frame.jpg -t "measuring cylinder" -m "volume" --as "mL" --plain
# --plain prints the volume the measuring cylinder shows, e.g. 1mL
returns 3mL
